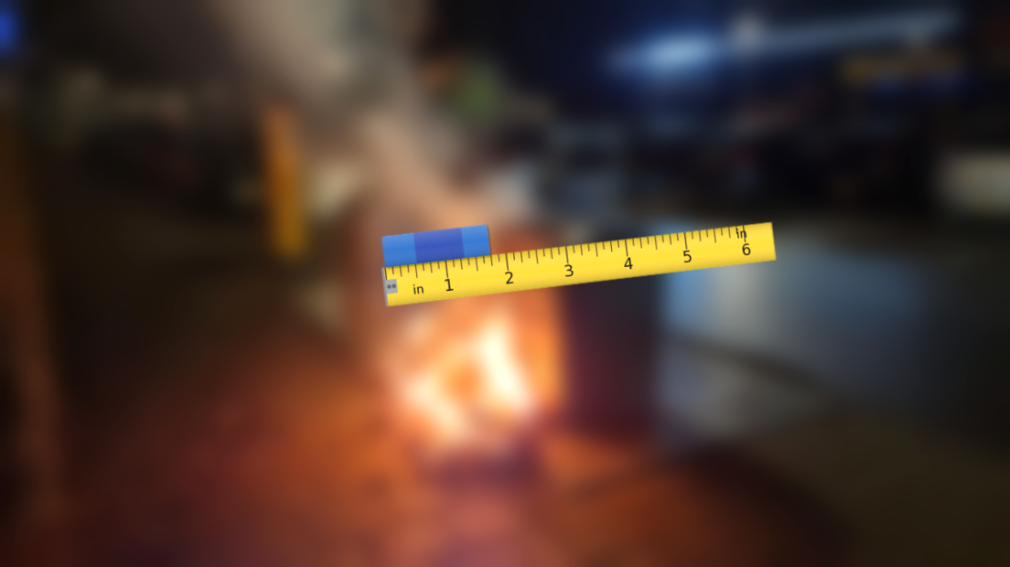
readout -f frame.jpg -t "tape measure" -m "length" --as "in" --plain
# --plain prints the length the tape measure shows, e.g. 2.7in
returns 1.75in
